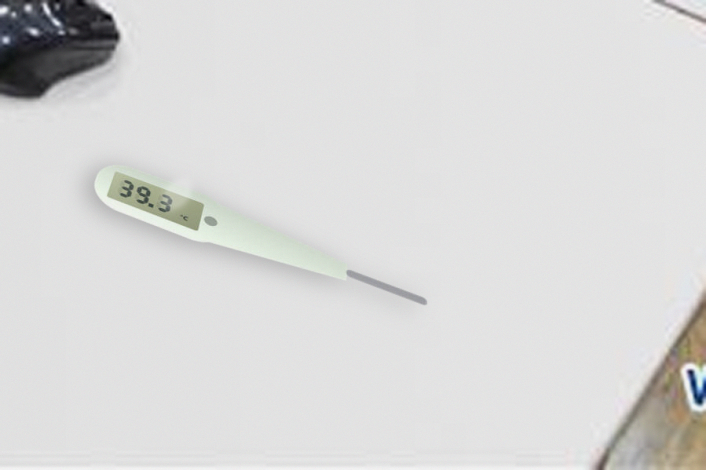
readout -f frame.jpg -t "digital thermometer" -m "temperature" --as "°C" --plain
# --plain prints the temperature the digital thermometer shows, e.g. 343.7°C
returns 39.3°C
